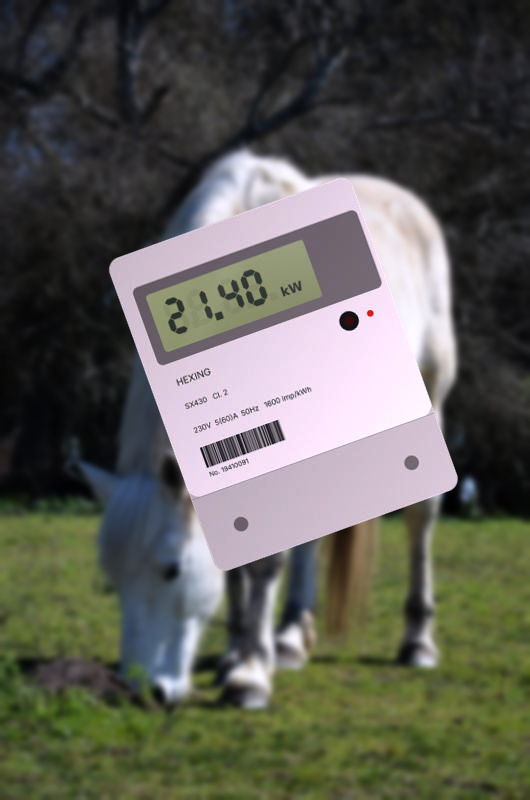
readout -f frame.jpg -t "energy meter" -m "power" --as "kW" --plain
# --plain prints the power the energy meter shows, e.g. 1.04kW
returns 21.40kW
